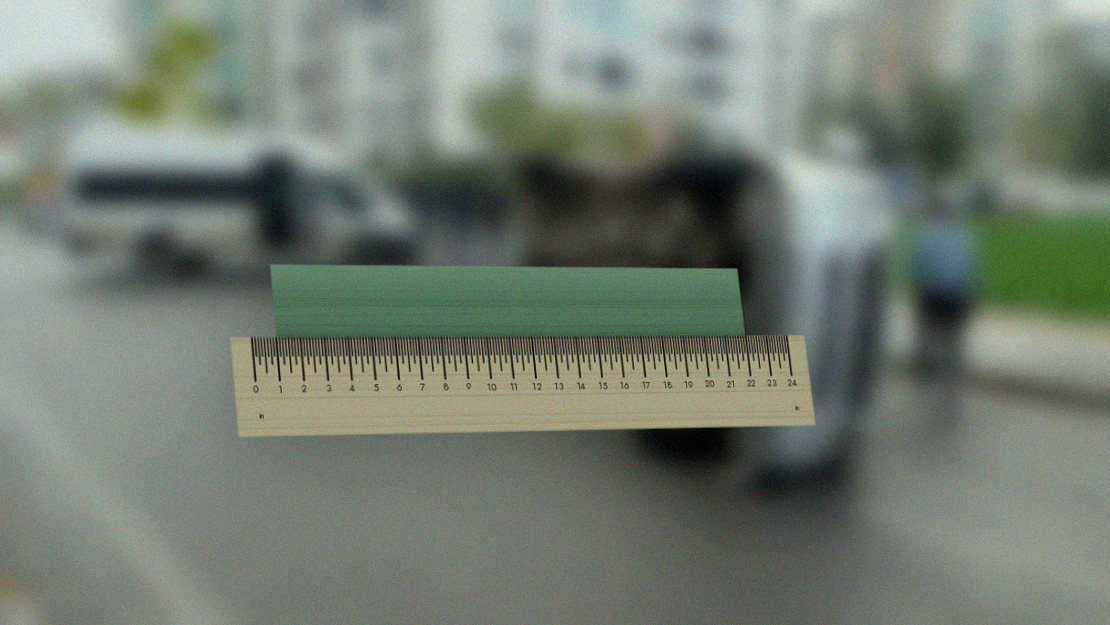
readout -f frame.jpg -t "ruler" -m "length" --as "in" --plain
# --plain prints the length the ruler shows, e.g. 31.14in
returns 21in
